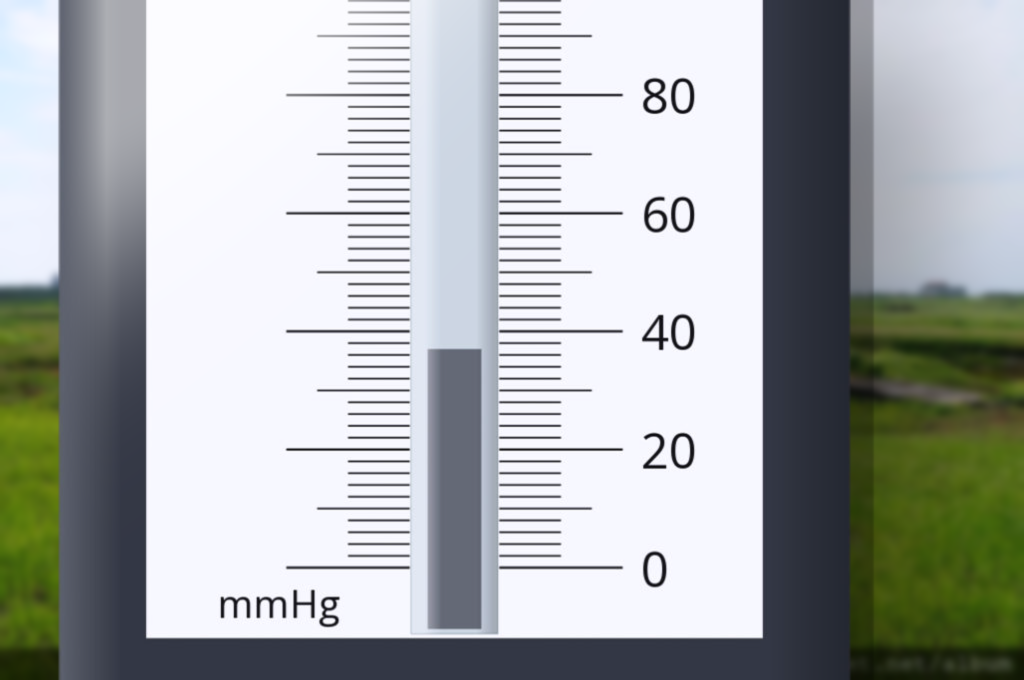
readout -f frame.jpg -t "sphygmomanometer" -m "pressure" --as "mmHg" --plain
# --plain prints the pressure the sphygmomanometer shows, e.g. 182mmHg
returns 37mmHg
